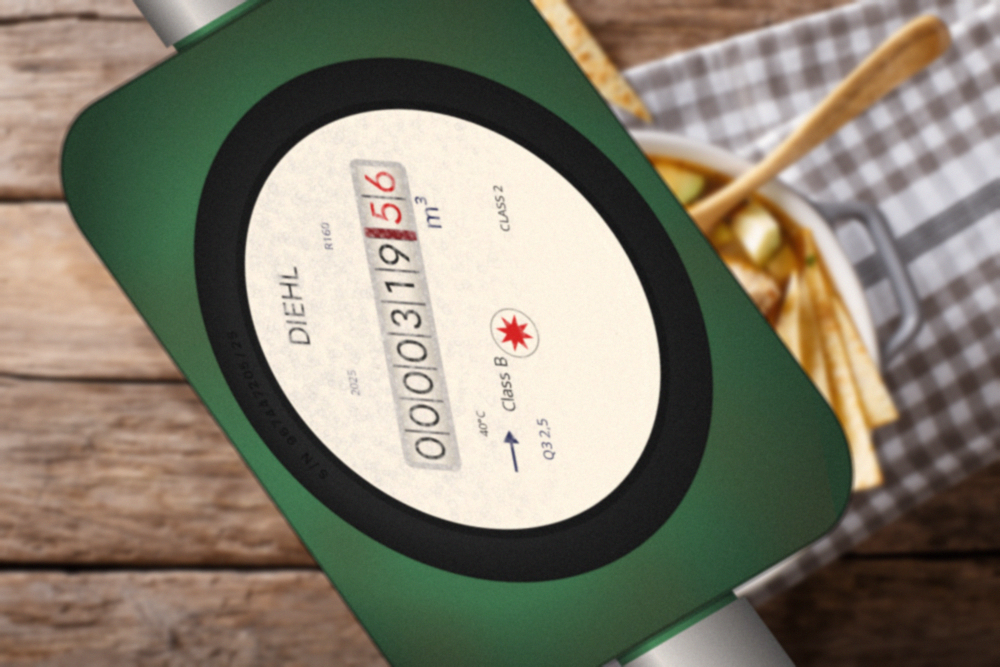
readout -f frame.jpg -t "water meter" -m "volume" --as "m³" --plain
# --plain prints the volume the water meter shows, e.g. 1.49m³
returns 319.56m³
